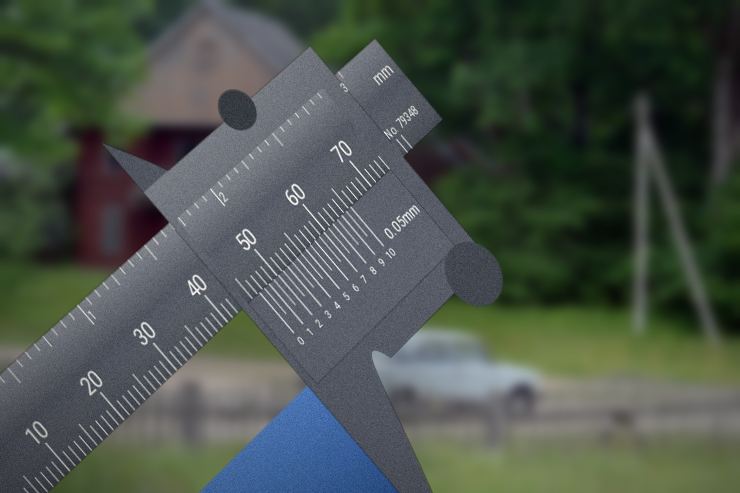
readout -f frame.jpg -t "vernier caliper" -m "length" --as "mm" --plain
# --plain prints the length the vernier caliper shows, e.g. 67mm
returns 46.4mm
